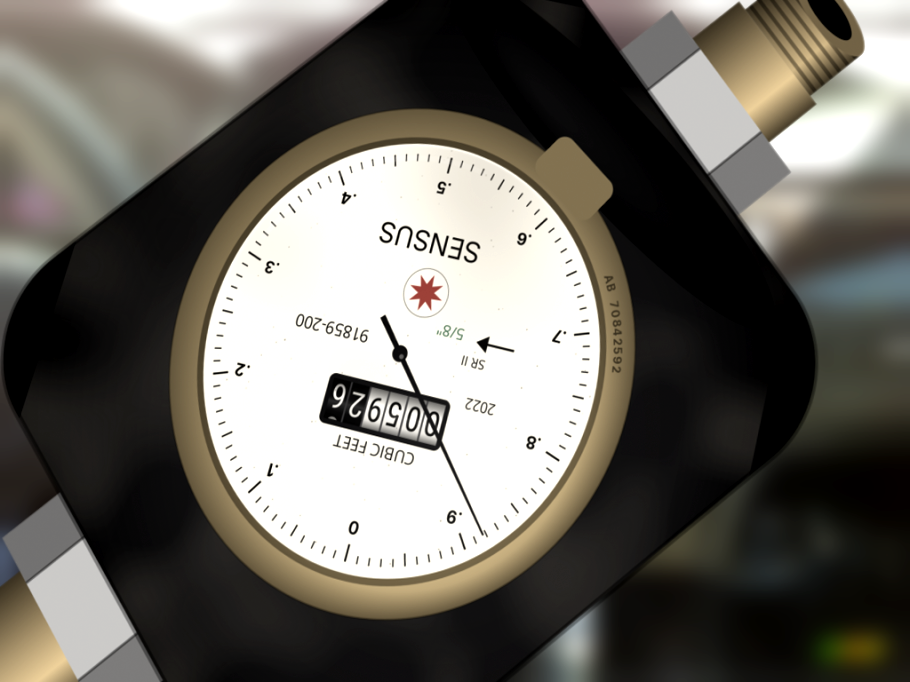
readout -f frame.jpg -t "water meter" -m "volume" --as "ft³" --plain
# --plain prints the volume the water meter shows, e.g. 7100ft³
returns 5925.88ft³
